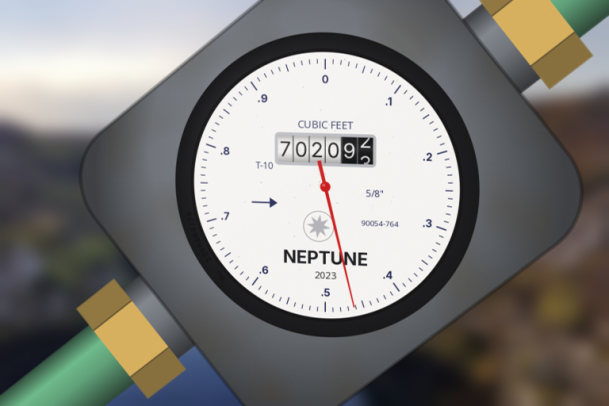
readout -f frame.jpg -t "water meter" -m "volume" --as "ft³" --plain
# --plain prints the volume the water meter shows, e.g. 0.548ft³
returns 702092.46ft³
